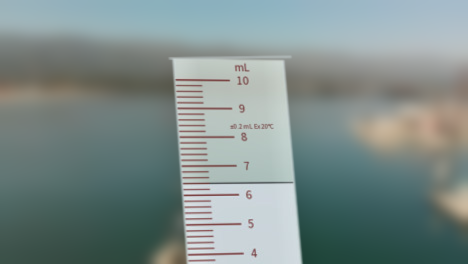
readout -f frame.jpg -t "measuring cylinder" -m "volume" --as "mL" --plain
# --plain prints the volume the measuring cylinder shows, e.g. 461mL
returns 6.4mL
